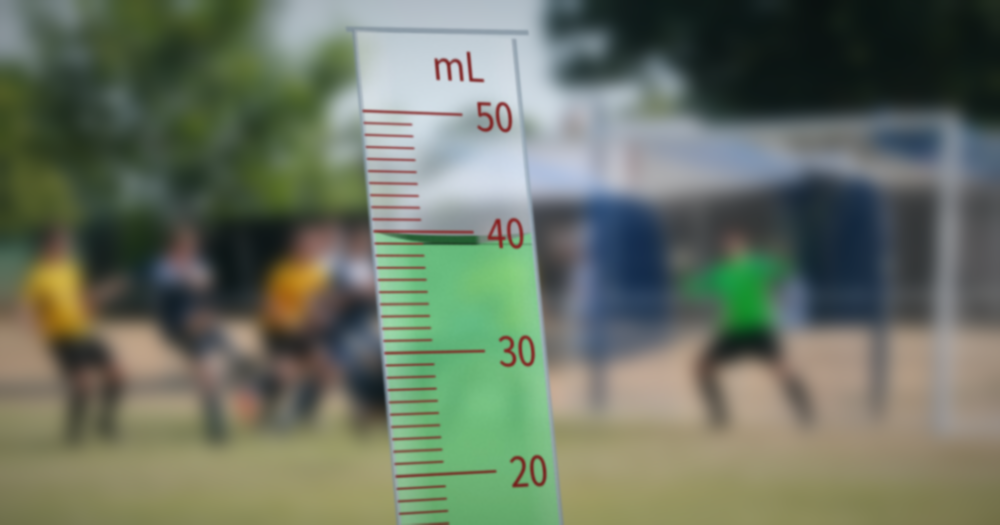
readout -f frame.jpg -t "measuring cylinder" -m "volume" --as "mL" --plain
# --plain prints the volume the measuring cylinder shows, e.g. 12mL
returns 39mL
